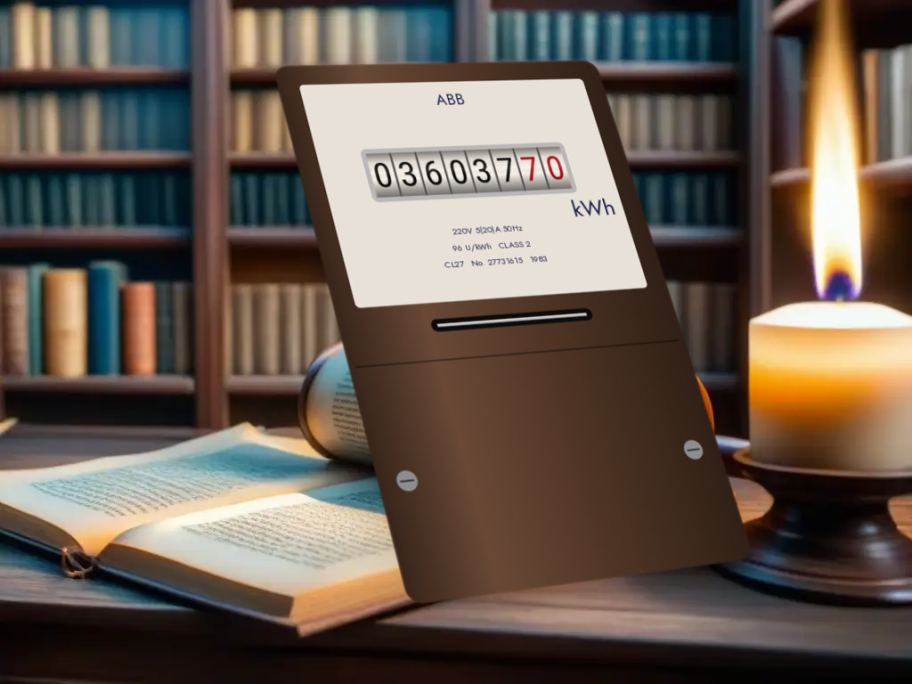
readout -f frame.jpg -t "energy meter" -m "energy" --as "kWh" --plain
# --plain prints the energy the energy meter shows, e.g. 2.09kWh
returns 36037.70kWh
